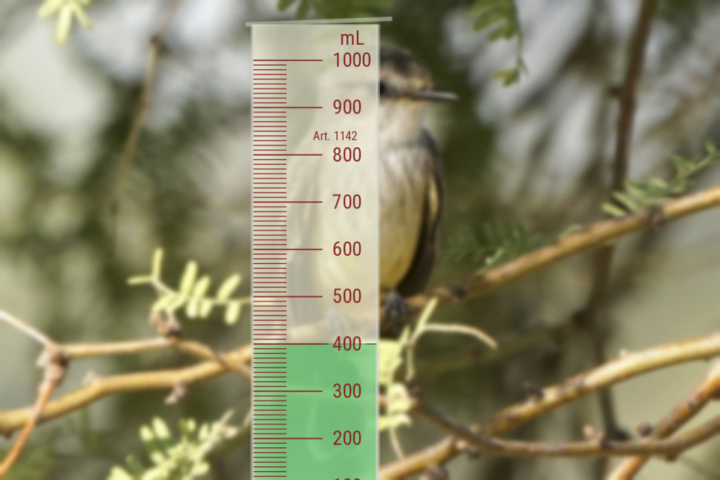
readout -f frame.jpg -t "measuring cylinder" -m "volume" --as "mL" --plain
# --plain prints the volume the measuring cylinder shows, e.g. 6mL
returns 400mL
